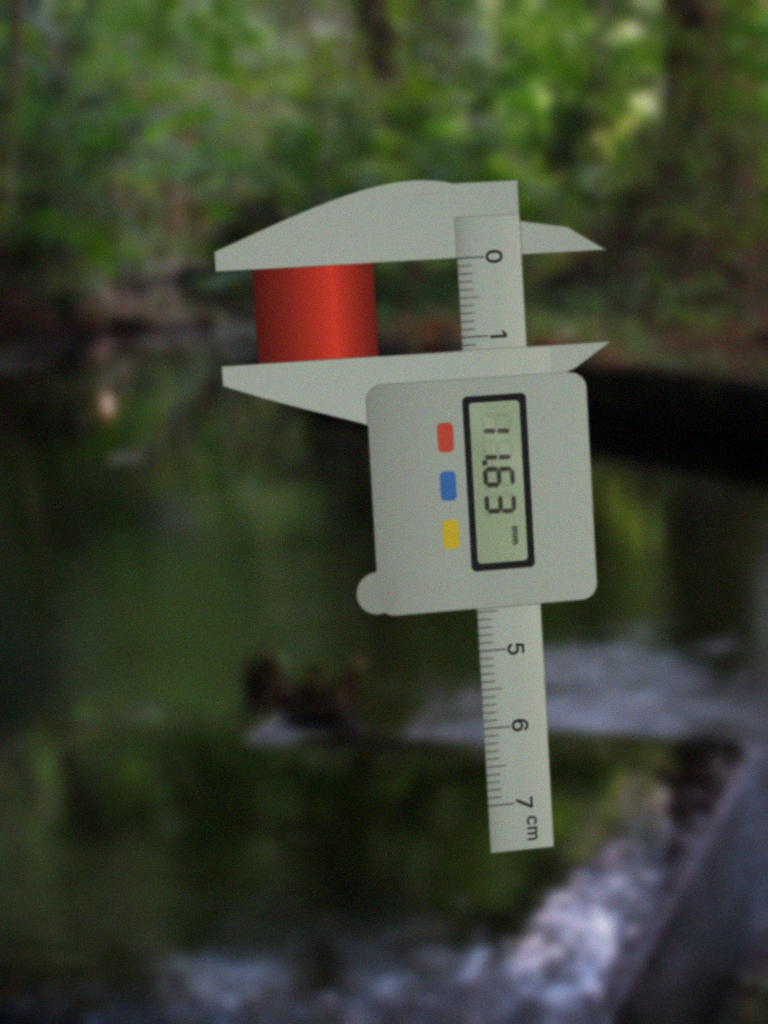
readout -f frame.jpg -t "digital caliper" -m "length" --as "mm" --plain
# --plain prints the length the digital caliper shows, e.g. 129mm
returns 11.63mm
